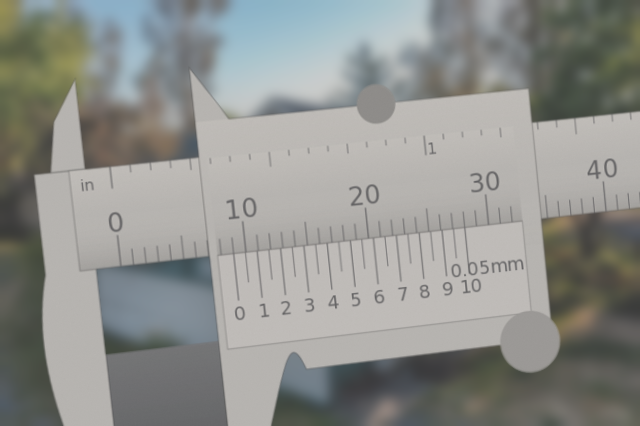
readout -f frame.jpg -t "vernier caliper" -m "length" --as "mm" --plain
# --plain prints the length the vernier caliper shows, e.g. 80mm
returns 9.0mm
